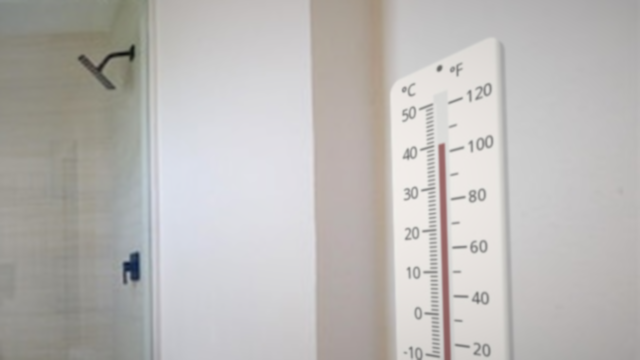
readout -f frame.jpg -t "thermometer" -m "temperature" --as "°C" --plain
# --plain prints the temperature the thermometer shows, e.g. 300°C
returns 40°C
